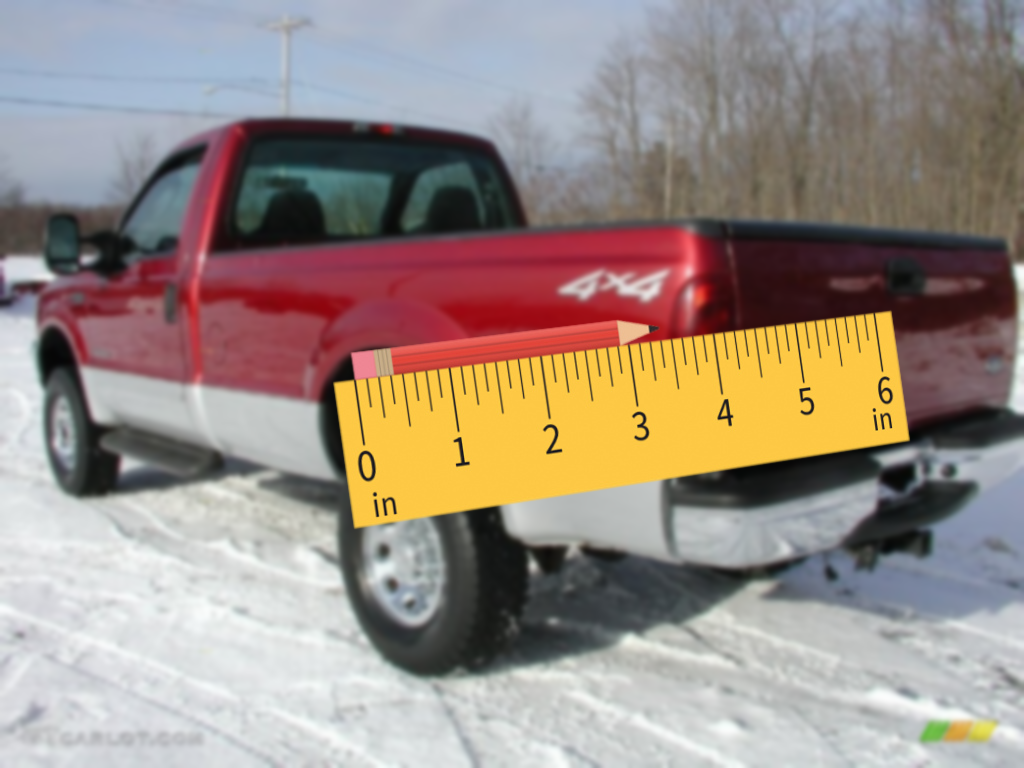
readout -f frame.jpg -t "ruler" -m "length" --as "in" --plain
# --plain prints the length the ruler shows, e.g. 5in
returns 3.375in
